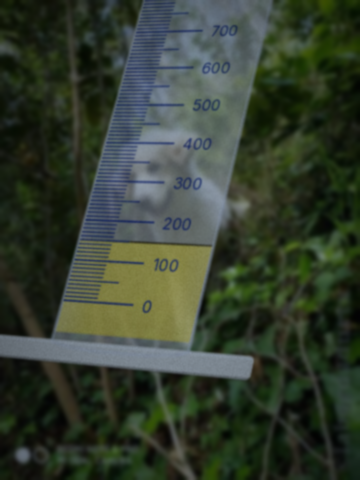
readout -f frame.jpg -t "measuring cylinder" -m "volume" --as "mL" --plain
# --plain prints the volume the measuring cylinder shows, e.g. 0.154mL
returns 150mL
